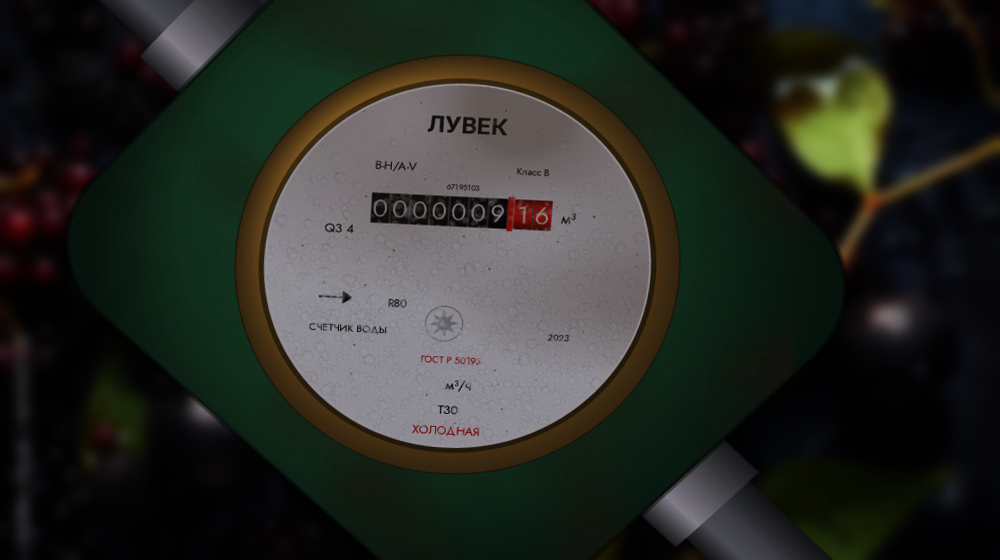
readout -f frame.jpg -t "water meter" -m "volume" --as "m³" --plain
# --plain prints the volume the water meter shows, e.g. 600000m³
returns 9.16m³
